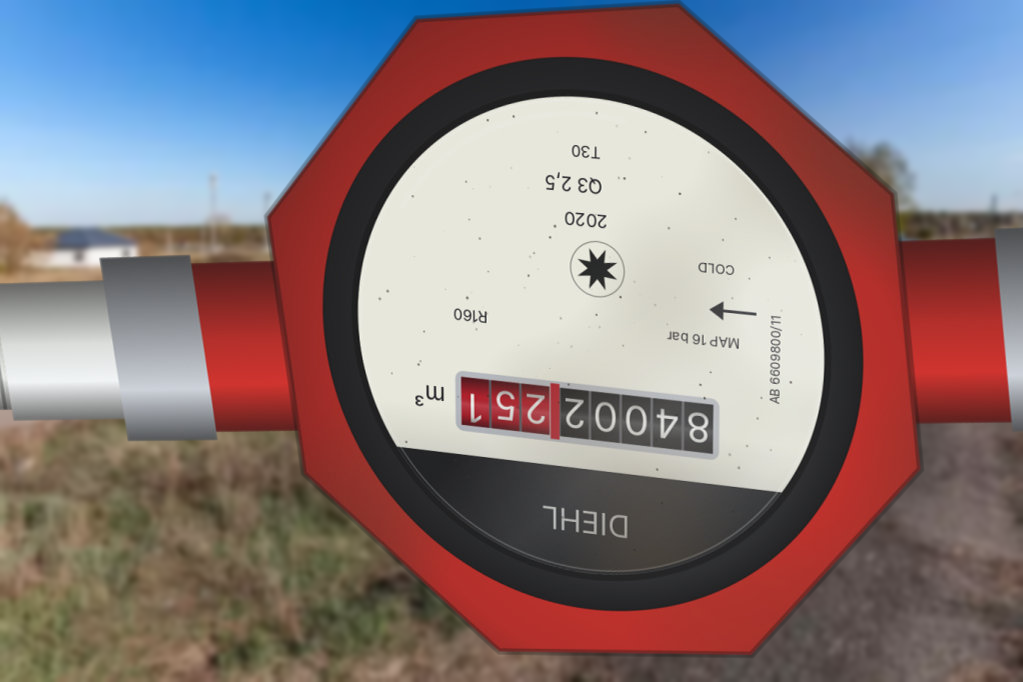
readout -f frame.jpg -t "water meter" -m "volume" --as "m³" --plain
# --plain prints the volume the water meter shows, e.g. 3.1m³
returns 84002.251m³
